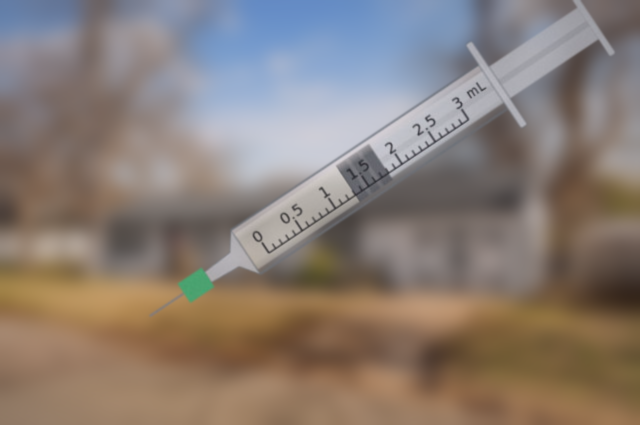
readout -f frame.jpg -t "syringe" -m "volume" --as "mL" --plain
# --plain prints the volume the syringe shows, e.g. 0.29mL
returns 1.3mL
